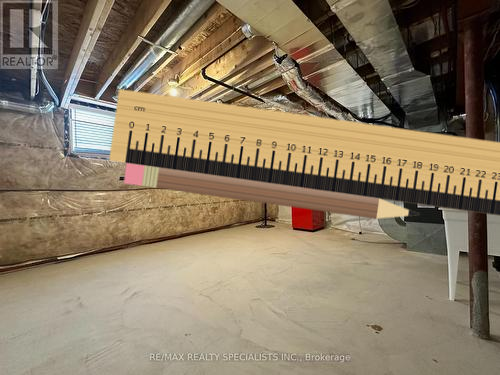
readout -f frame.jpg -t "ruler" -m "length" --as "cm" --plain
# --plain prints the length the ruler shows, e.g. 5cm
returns 18.5cm
